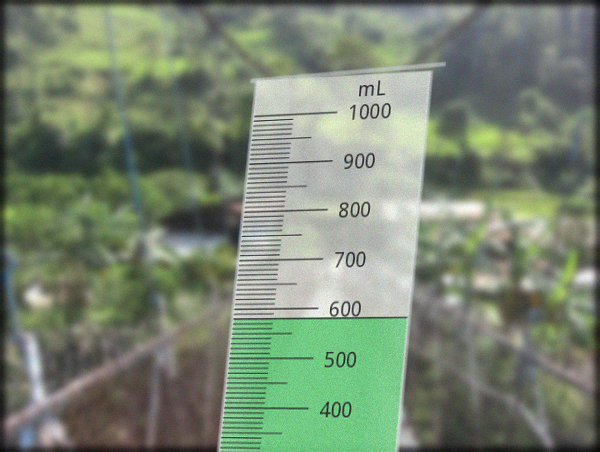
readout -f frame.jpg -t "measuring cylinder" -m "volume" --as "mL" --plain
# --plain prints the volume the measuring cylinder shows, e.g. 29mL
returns 580mL
